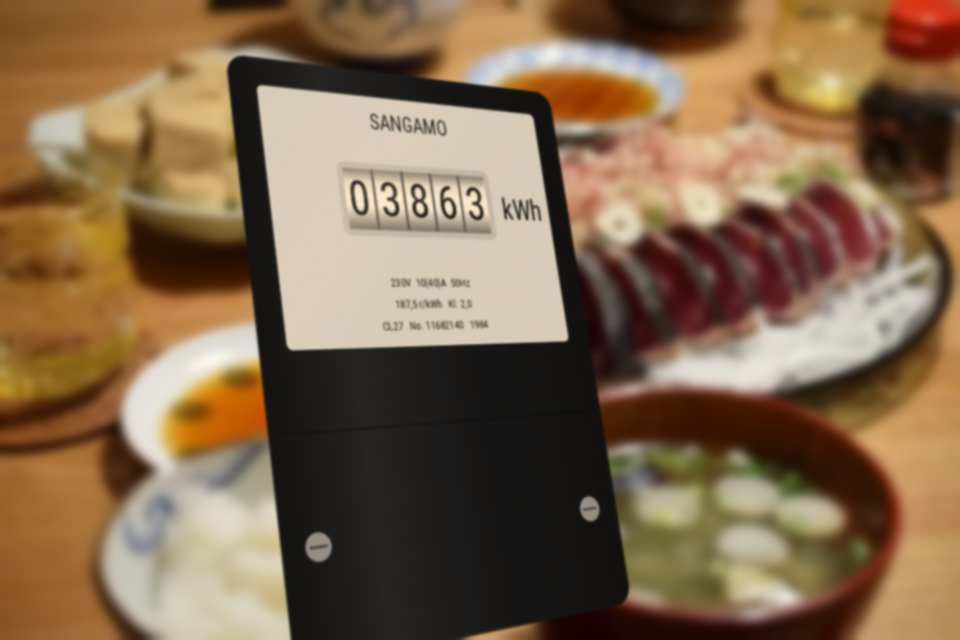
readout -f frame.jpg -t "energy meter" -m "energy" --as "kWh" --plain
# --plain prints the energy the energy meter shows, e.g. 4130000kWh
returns 3863kWh
